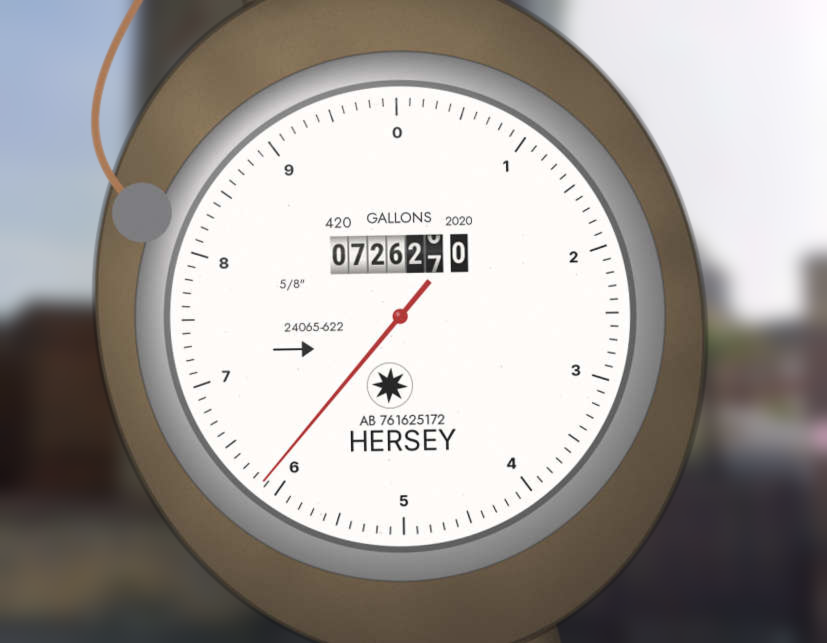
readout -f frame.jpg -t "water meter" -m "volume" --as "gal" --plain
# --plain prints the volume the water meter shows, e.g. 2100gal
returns 726266.1gal
